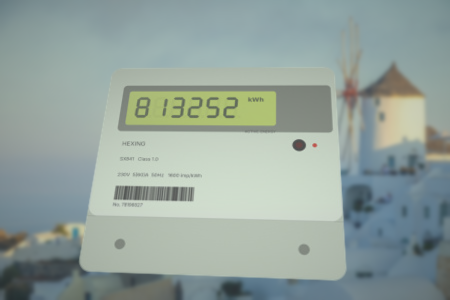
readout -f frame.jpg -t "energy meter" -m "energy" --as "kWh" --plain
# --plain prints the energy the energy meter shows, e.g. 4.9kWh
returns 813252kWh
